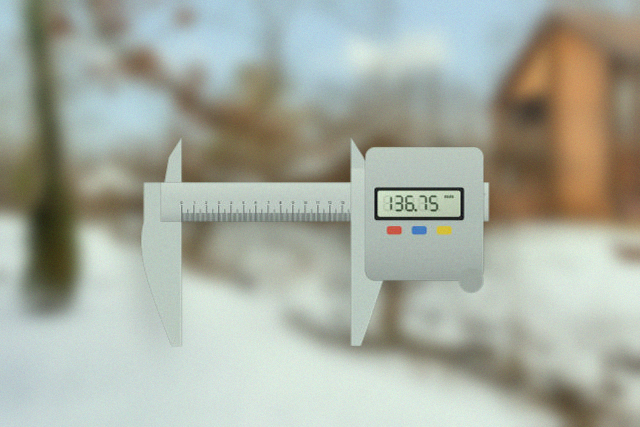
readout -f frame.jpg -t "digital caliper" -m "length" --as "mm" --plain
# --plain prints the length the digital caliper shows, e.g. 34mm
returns 136.75mm
